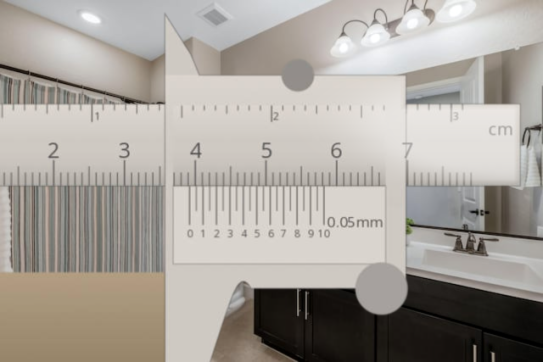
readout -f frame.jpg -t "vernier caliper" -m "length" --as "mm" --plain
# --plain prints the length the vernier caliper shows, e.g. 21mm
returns 39.2mm
